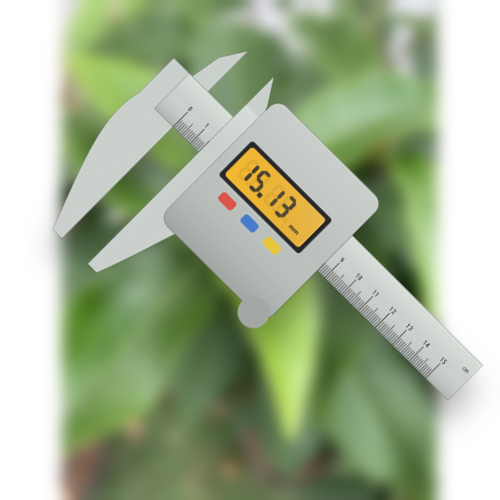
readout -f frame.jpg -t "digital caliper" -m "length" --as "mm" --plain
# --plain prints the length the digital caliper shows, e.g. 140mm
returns 15.13mm
